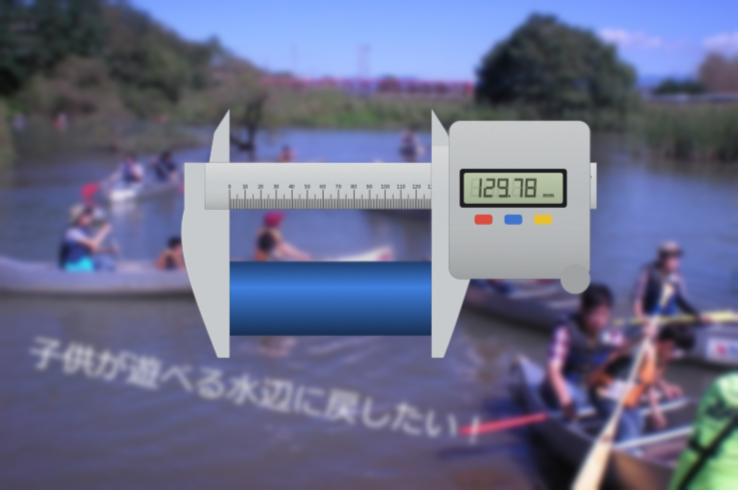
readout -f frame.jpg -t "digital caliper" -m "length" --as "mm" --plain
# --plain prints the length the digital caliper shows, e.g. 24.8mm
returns 129.78mm
